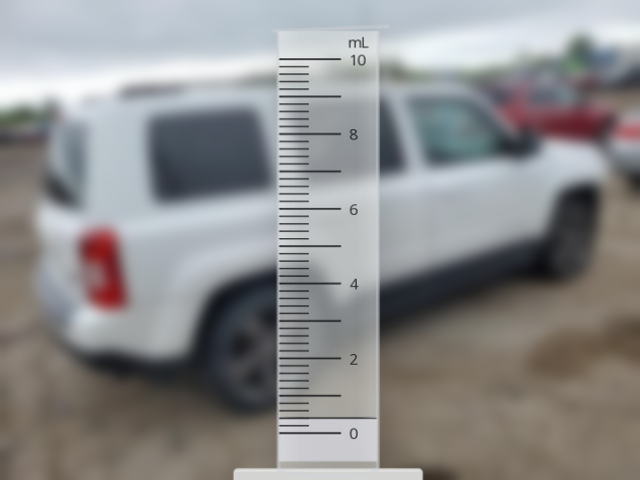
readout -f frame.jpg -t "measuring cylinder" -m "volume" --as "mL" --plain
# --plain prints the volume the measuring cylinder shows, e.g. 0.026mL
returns 0.4mL
